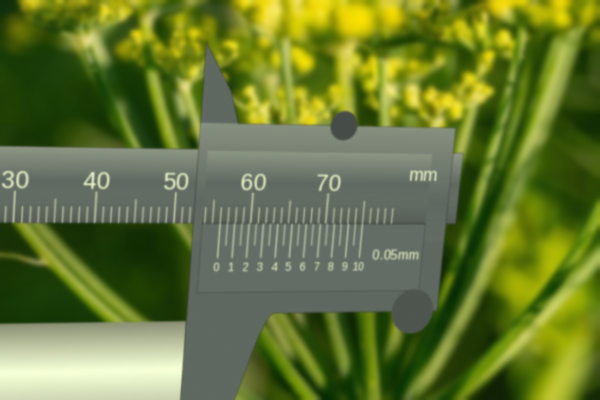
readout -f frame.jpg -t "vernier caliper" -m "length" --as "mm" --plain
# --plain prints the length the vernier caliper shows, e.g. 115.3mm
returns 56.0mm
